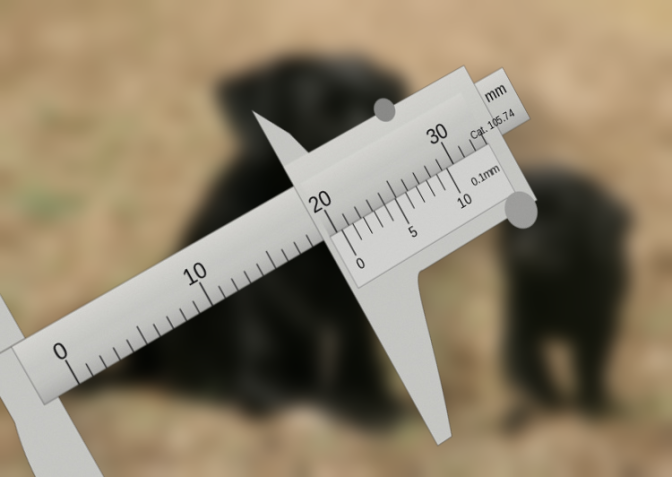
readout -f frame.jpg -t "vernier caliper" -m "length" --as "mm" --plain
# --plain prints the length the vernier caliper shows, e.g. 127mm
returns 20.4mm
